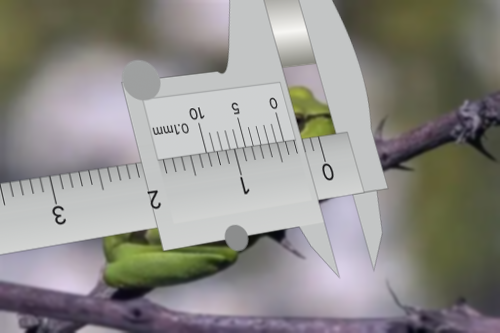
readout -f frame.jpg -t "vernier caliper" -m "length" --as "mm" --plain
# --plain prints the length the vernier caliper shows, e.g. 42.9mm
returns 4.2mm
